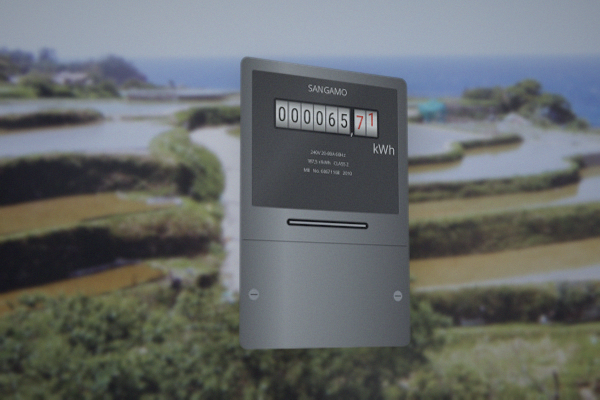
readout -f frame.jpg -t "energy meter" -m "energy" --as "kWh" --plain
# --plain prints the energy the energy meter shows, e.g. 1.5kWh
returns 65.71kWh
